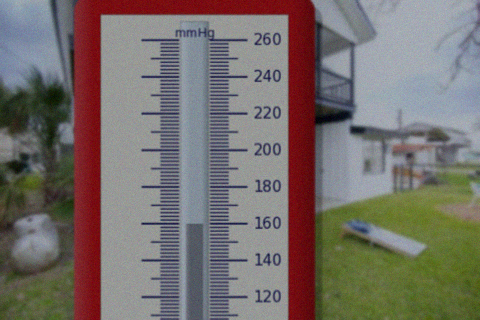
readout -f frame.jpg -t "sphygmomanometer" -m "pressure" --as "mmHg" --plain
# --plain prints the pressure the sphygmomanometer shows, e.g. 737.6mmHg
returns 160mmHg
